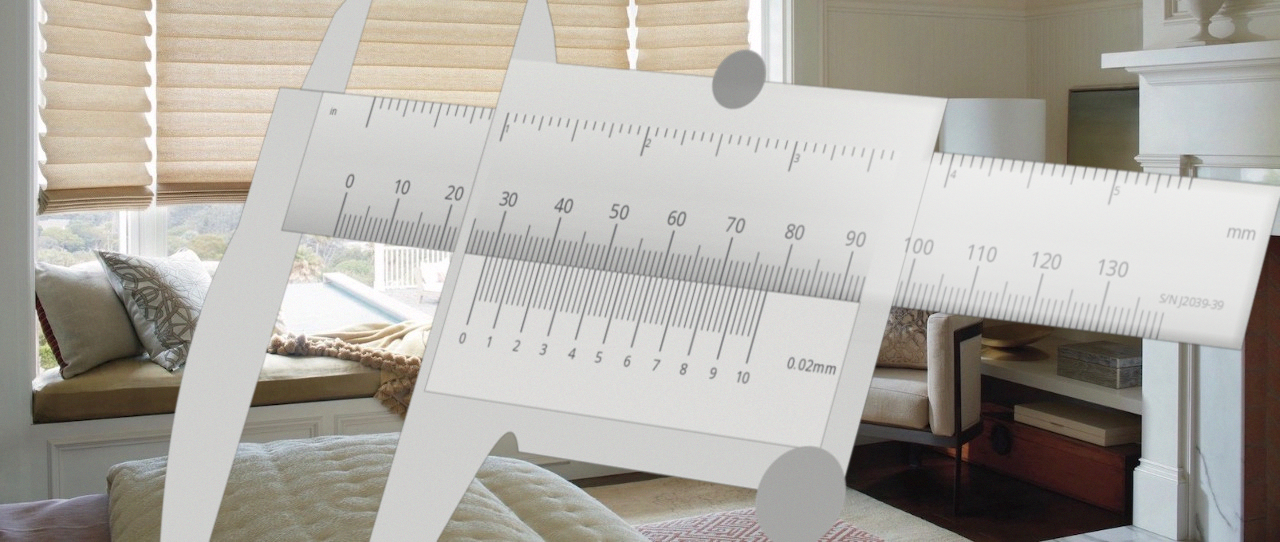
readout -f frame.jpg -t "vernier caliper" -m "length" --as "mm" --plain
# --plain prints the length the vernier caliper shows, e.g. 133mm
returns 29.0mm
